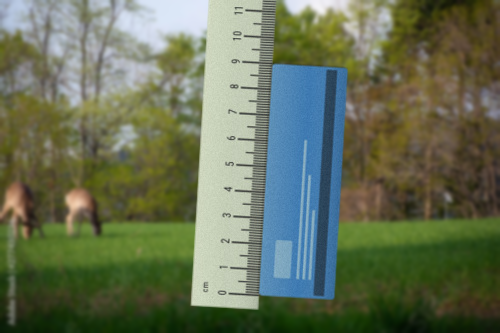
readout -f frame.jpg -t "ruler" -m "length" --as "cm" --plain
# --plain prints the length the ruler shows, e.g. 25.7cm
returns 9cm
